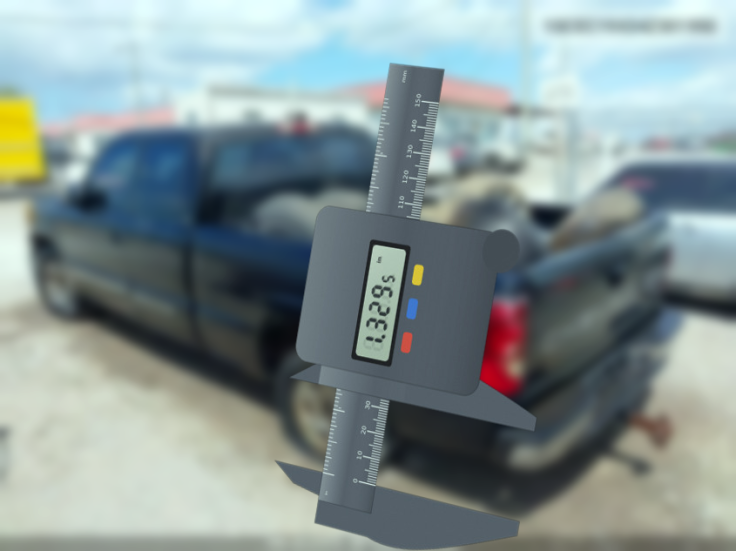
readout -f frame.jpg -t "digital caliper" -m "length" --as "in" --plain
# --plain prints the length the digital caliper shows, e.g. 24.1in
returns 1.3295in
